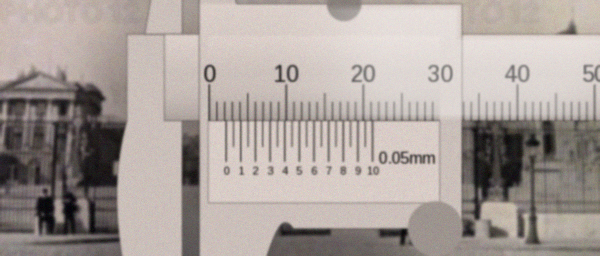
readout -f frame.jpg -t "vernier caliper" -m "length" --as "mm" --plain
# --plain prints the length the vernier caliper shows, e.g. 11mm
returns 2.2mm
